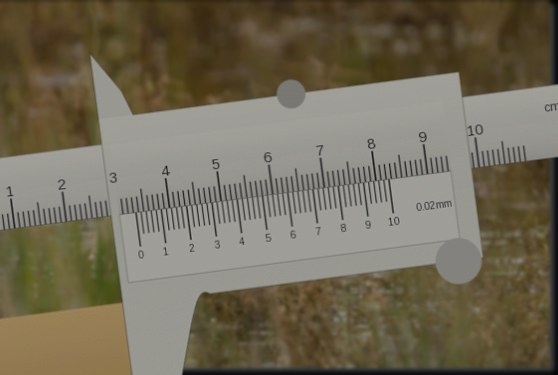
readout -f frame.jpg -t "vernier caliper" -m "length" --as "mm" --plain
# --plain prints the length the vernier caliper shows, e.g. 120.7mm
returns 33.5mm
